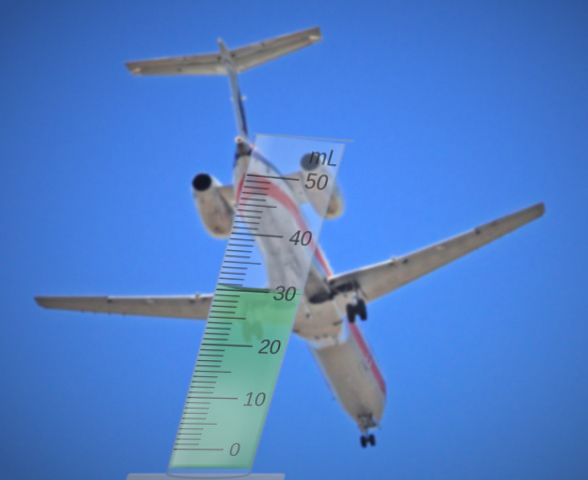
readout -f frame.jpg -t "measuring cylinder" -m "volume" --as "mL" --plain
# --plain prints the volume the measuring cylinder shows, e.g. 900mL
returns 30mL
